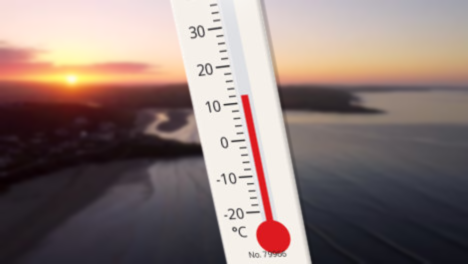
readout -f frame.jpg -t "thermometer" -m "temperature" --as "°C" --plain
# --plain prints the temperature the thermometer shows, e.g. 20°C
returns 12°C
